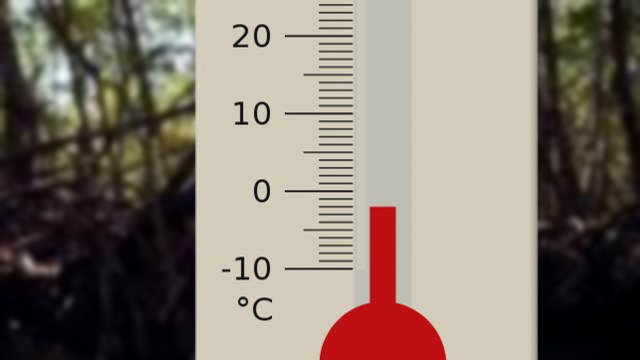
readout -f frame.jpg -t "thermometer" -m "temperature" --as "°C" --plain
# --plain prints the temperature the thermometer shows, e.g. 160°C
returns -2°C
